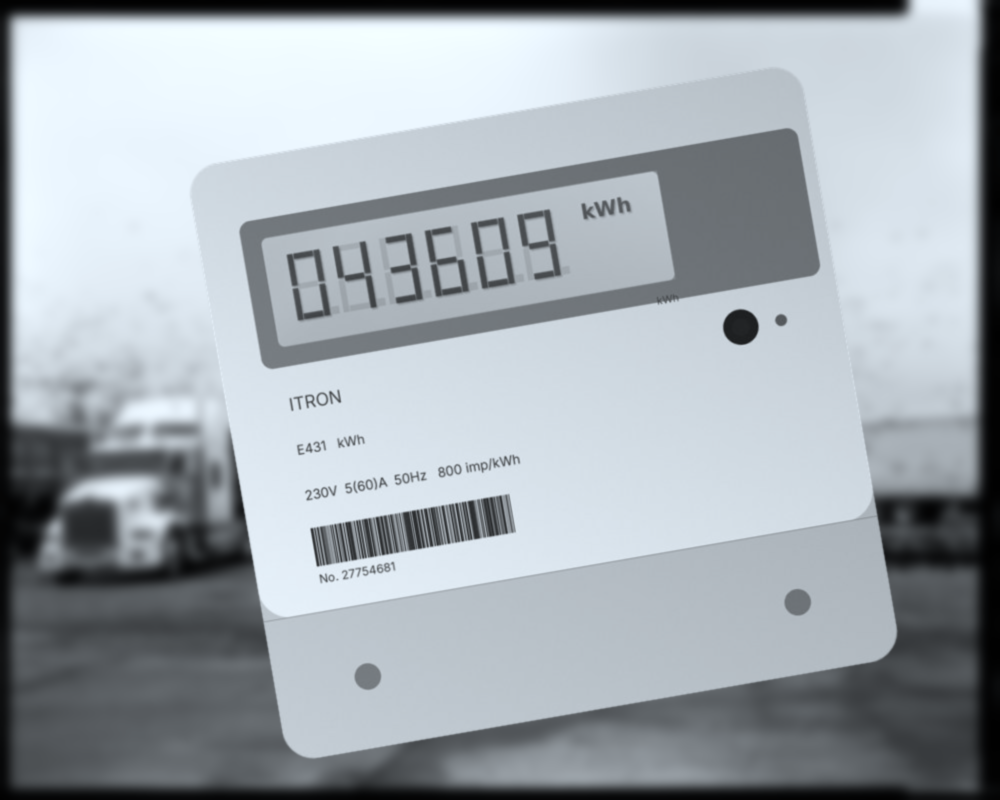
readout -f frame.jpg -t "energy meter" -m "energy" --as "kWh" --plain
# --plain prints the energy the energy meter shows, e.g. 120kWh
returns 43609kWh
